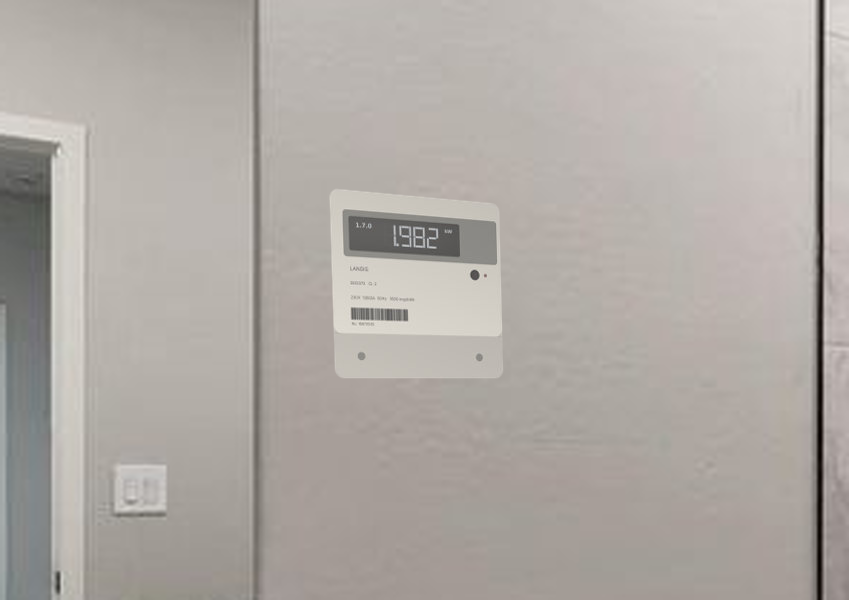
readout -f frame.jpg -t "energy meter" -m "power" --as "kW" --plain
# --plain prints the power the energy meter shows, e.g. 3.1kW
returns 1.982kW
